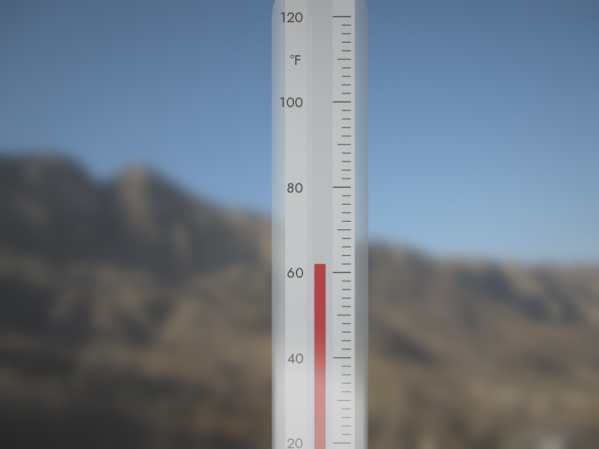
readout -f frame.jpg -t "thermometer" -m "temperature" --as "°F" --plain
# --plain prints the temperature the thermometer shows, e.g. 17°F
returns 62°F
